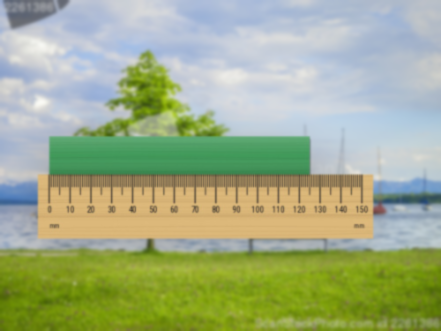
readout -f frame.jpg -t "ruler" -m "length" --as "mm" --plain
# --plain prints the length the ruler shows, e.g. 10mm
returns 125mm
